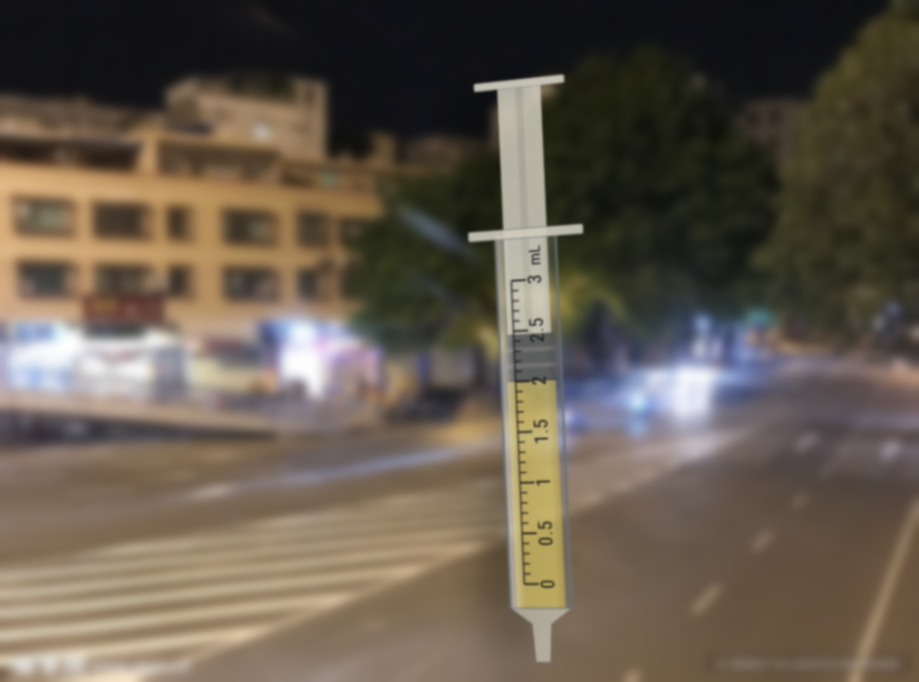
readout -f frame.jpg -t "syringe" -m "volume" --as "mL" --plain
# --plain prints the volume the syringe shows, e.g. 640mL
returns 2mL
